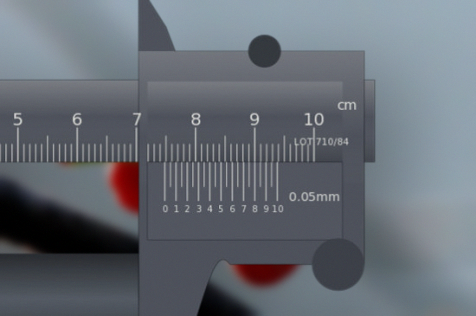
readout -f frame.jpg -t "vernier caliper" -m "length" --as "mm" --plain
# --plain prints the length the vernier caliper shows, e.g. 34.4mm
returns 74.8mm
